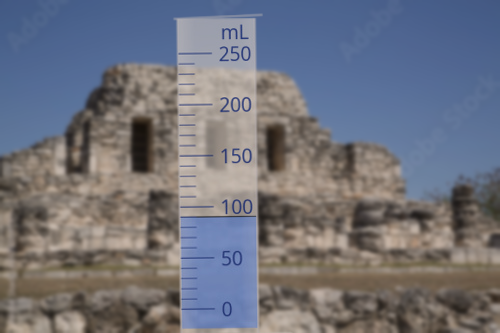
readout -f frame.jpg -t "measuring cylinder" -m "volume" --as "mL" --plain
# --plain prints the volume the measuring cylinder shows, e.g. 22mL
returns 90mL
